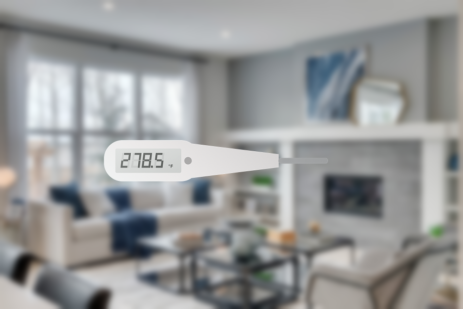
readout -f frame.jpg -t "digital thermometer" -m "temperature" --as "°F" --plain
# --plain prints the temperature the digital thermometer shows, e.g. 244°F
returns 278.5°F
